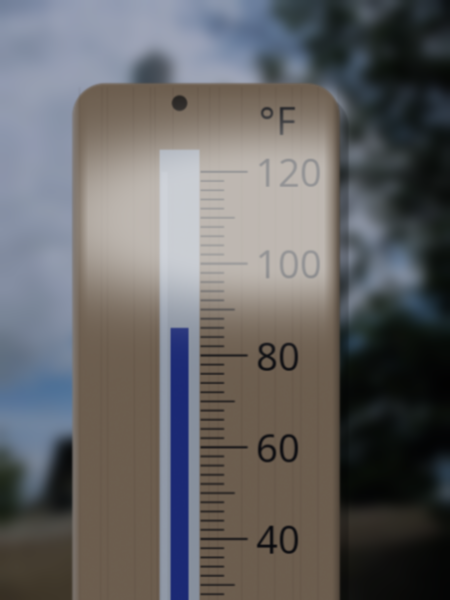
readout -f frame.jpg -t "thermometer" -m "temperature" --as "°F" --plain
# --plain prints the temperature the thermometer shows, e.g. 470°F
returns 86°F
